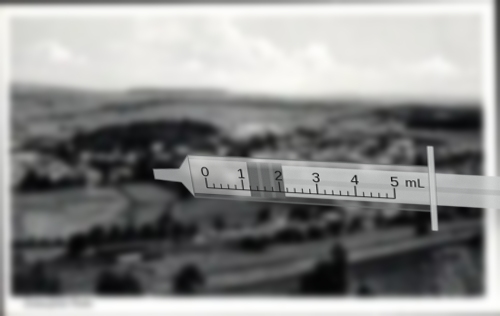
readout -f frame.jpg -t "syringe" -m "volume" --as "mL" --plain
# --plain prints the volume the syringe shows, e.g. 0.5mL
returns 1.2mL
